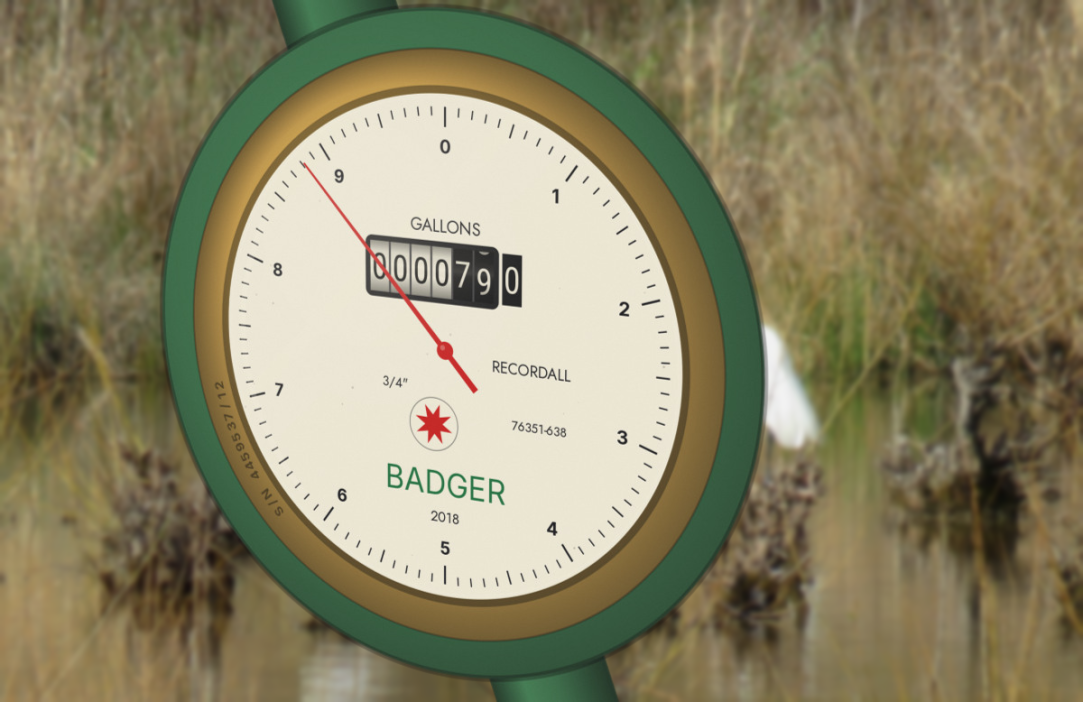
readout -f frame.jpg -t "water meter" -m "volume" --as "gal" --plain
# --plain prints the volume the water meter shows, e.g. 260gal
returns 788.8gal
